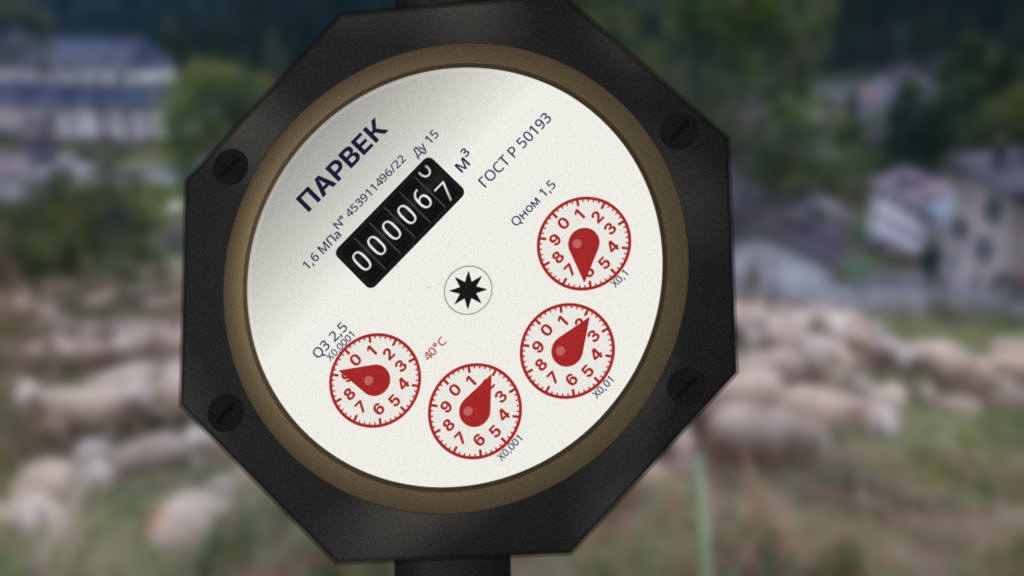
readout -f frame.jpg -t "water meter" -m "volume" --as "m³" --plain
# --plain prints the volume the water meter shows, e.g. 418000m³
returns 66.6219m³
